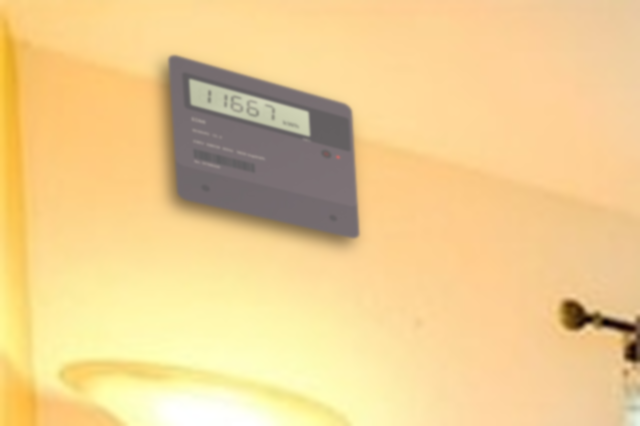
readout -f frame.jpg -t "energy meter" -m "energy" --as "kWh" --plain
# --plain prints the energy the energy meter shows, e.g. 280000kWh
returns 11667kWh
